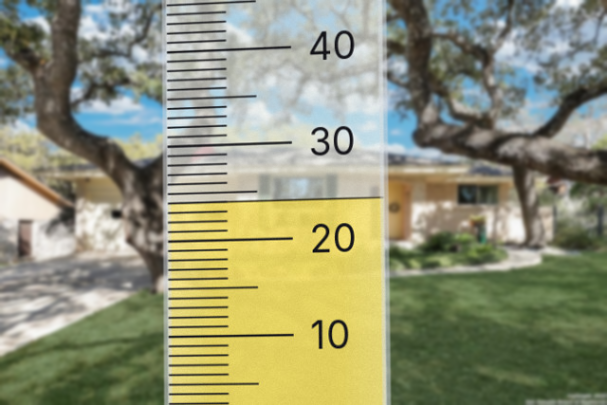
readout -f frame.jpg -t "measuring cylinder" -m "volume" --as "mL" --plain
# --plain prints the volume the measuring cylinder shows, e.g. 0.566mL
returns 24mL
